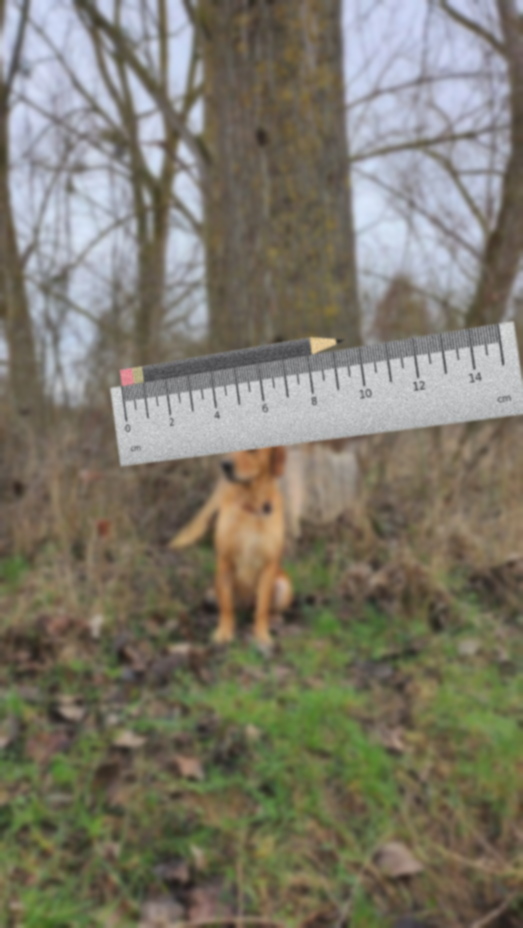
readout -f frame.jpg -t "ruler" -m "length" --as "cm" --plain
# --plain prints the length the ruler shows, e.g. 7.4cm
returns 9.5cm
